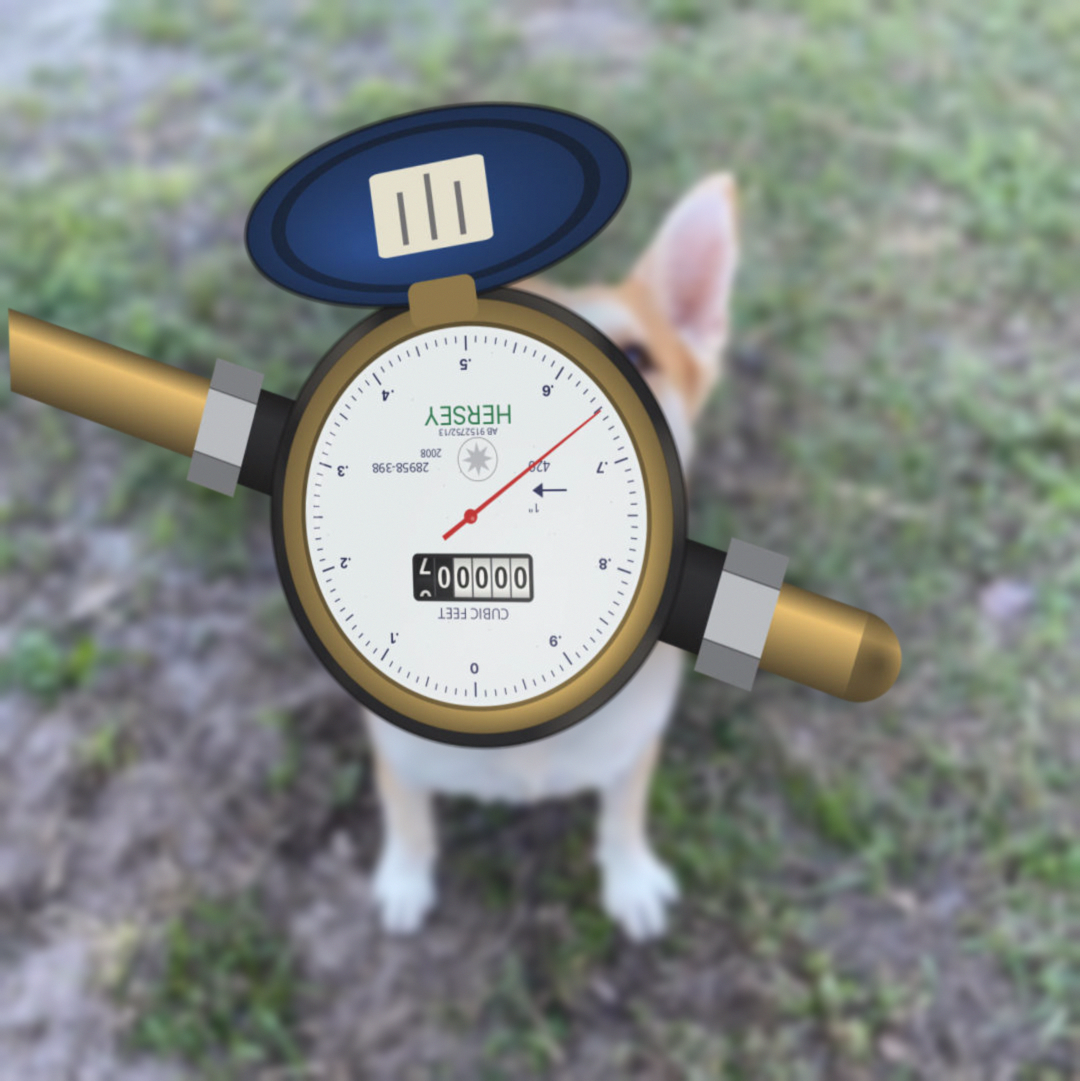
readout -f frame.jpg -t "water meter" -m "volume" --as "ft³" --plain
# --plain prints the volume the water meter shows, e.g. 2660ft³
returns 6.65ft³
